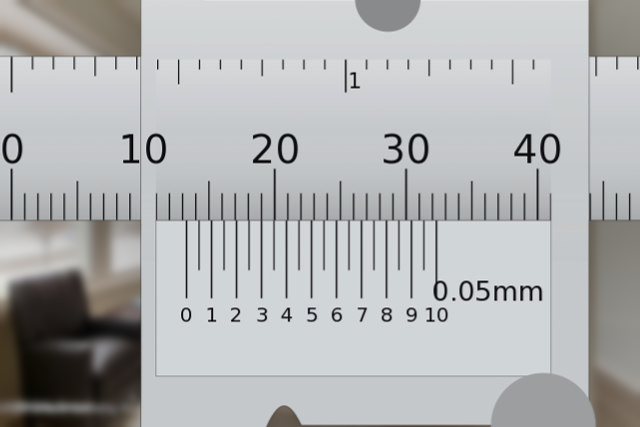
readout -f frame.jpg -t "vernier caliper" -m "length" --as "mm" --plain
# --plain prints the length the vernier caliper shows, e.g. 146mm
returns 13.3mm
